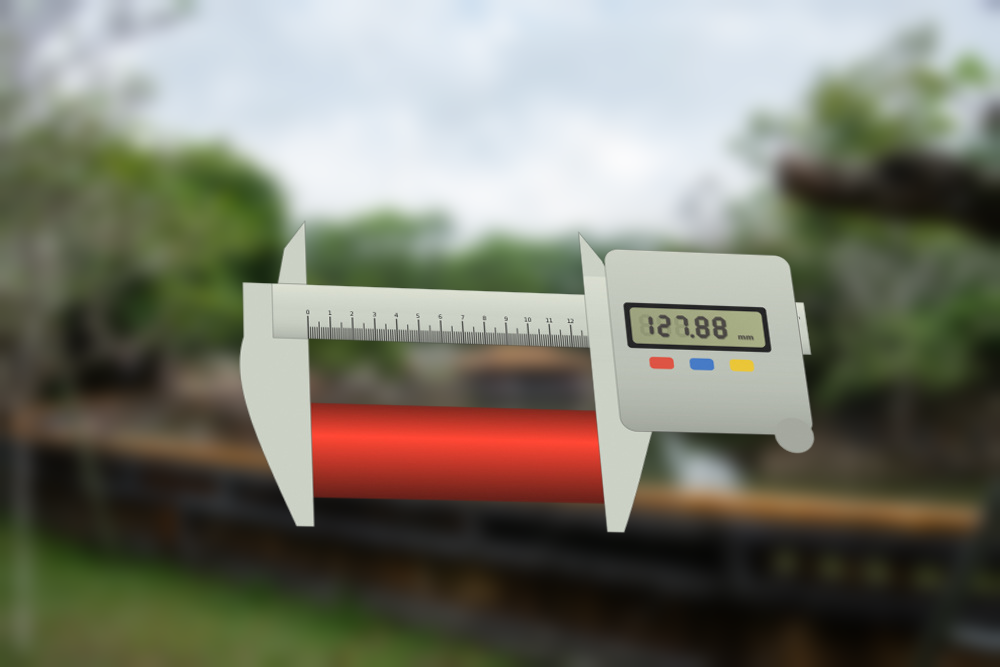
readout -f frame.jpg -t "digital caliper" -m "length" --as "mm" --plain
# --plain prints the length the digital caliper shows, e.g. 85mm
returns 127.88mm
